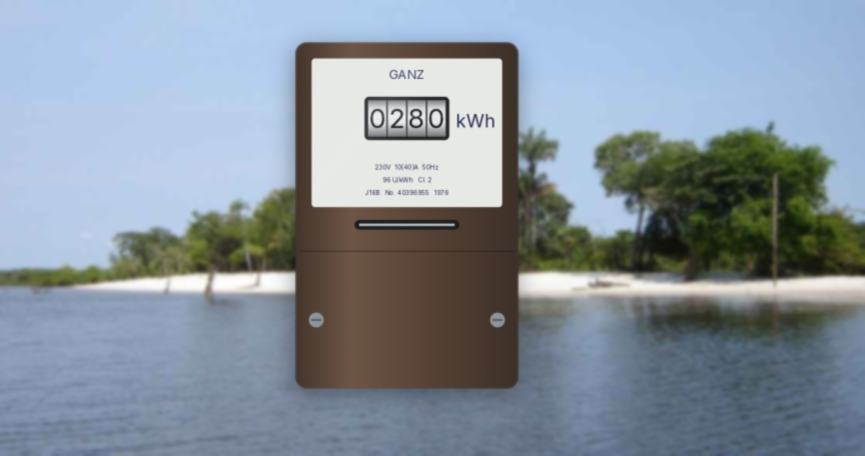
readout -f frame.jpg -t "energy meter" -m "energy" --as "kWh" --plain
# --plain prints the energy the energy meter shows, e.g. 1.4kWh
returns 280kWh
